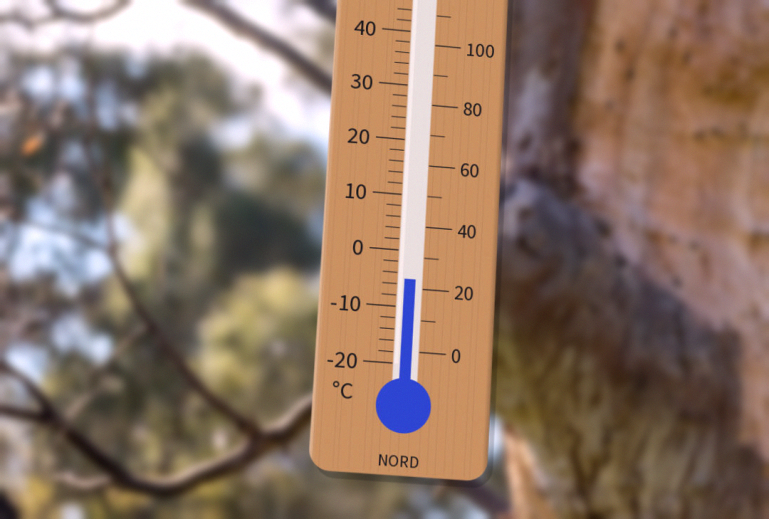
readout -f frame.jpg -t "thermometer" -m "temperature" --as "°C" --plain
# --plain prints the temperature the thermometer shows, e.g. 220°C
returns -5°C
